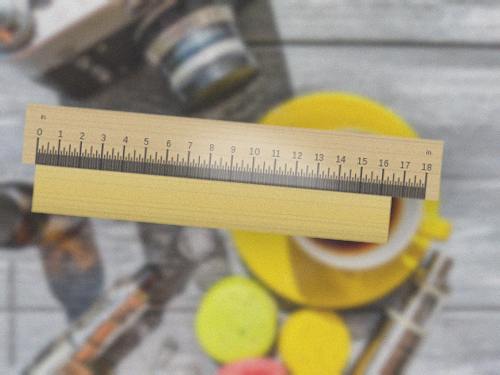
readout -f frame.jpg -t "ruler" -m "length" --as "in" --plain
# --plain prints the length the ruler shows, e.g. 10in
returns 16.5in
